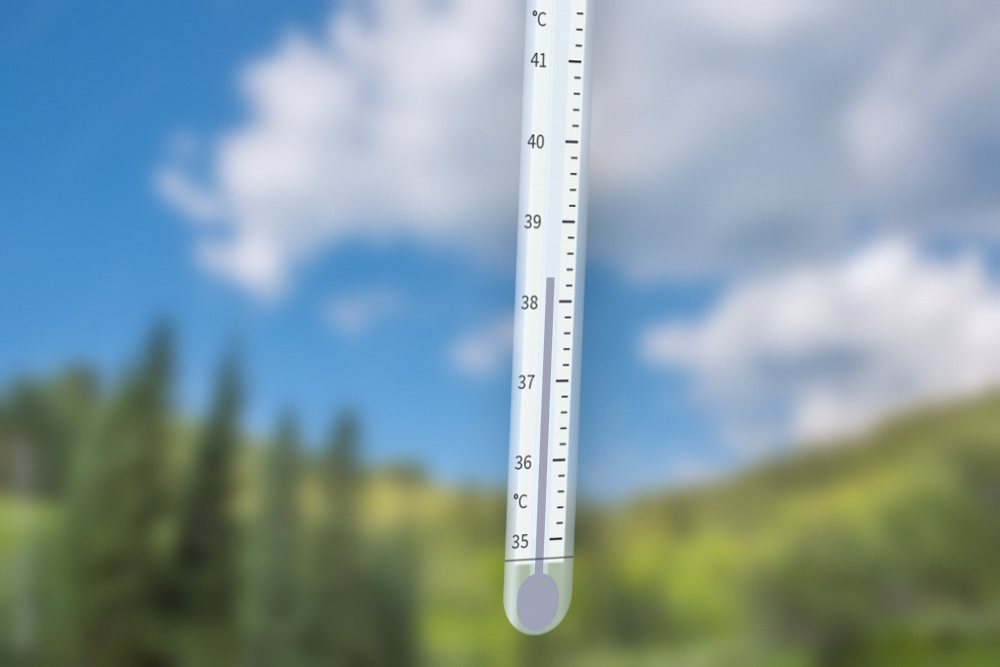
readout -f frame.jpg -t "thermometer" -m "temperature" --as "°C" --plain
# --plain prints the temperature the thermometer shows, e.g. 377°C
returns 38.3°C
